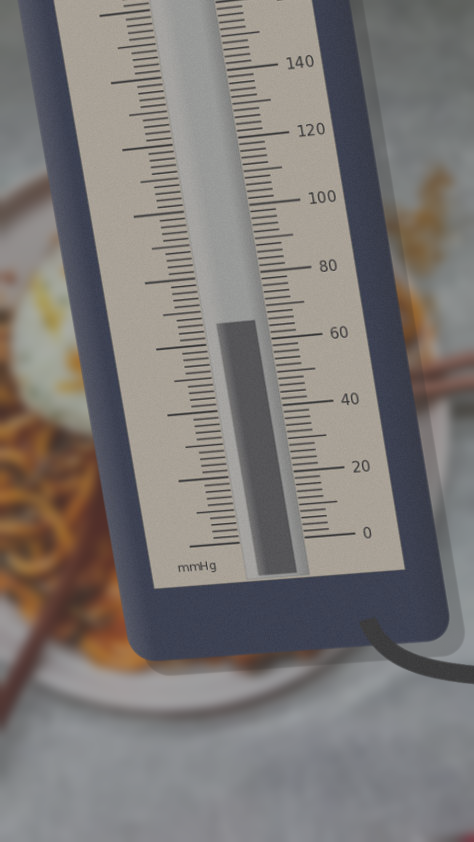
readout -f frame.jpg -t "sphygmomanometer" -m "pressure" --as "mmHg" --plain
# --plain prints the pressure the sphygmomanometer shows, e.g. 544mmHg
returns 66mmHg
